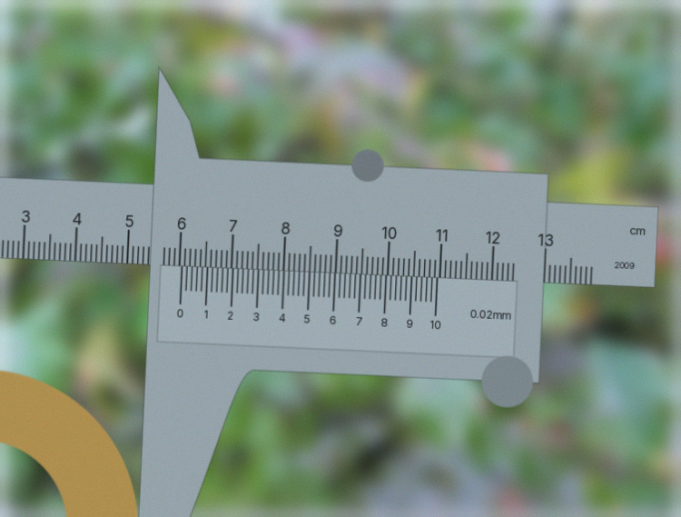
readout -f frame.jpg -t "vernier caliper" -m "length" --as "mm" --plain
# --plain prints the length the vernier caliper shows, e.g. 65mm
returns 60.5mm
